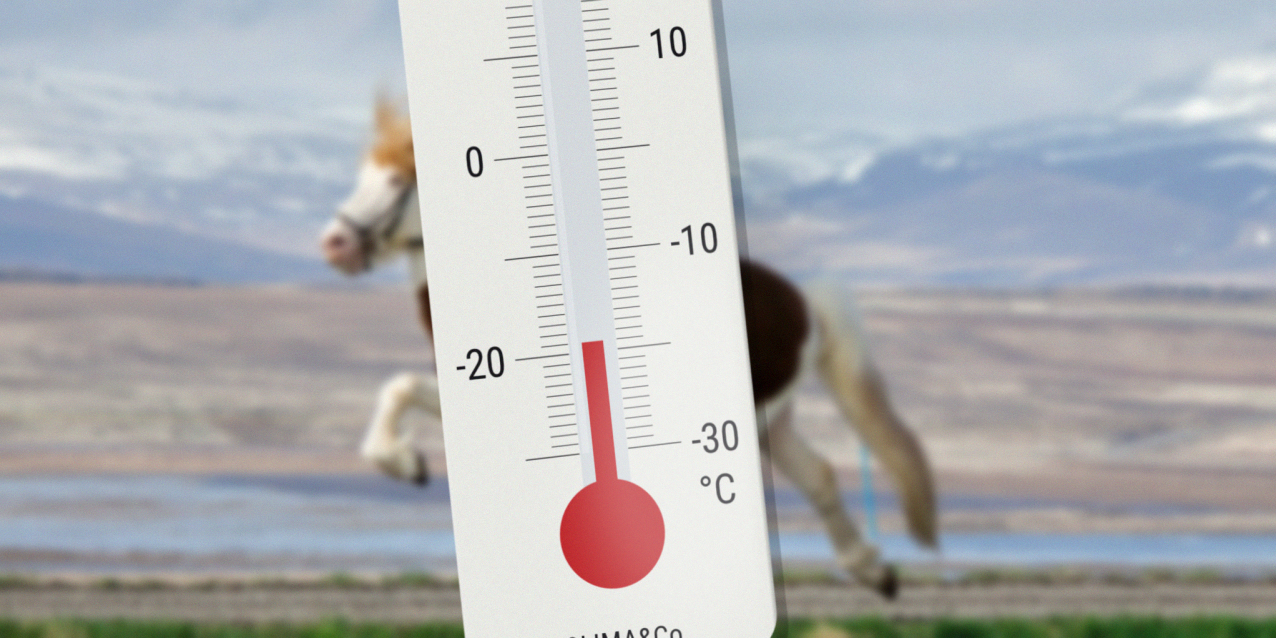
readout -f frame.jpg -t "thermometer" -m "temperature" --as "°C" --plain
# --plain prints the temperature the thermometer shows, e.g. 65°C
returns -19°C
